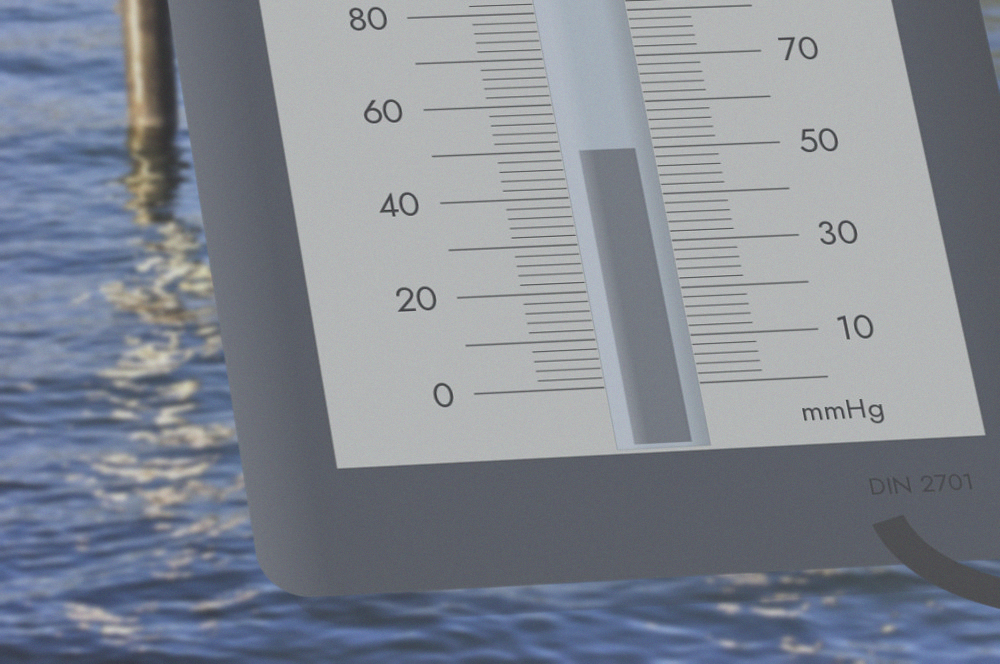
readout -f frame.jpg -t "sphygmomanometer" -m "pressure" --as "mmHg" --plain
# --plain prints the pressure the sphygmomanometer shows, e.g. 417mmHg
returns 50mmHg
